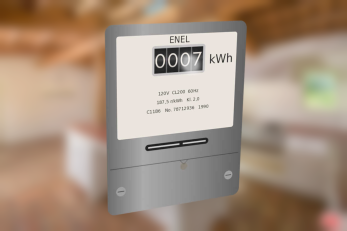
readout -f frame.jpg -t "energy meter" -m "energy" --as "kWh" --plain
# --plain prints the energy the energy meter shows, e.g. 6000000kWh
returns 7kWh
